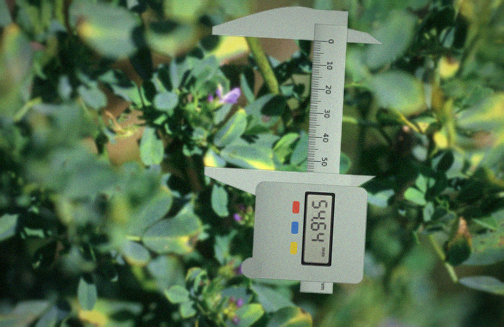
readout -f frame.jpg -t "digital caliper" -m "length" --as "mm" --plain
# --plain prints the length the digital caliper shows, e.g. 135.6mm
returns 54.64mm
